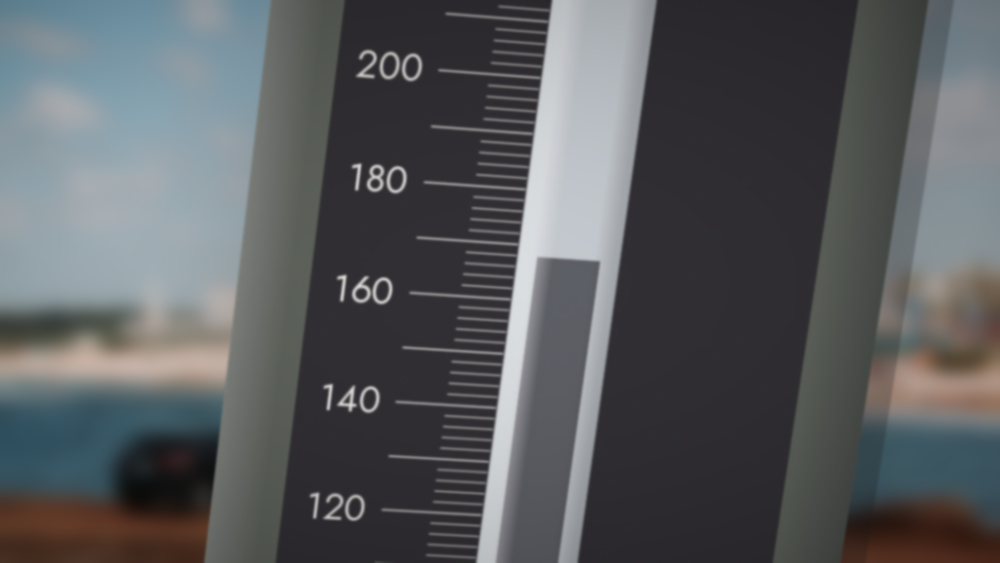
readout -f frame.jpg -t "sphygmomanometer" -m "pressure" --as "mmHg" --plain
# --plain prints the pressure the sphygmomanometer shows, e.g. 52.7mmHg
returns 168mmHg
